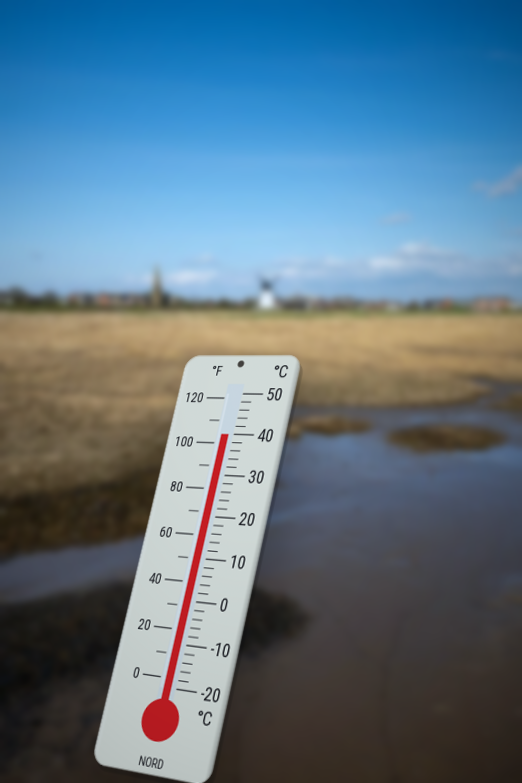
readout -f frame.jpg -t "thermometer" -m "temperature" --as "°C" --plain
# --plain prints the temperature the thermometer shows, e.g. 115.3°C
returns 40°C
